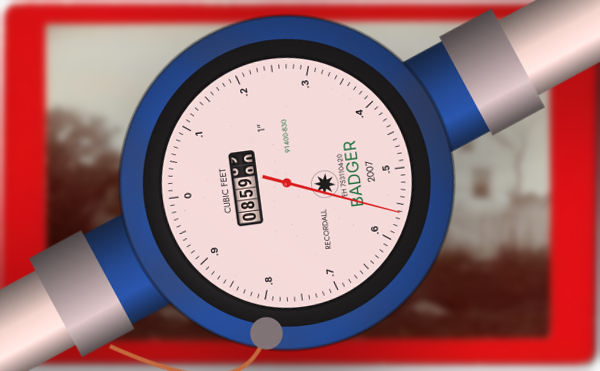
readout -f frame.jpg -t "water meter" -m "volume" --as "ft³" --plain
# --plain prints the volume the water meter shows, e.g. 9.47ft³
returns 85989.56ft³
